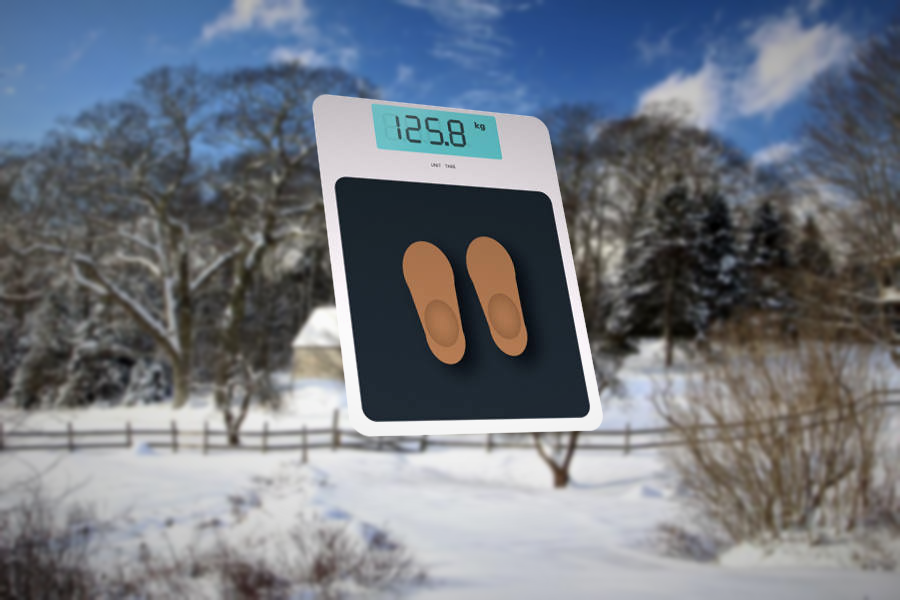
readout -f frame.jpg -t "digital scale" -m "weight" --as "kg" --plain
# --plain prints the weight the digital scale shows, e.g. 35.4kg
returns 125.8kg
